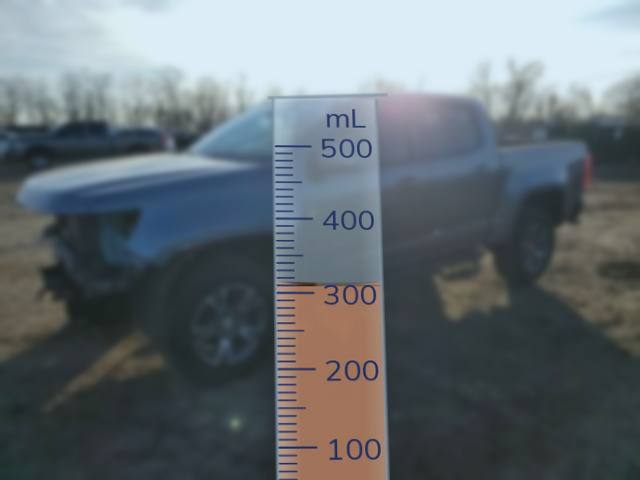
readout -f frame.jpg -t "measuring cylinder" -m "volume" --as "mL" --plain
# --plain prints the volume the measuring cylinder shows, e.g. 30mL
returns 310mL
